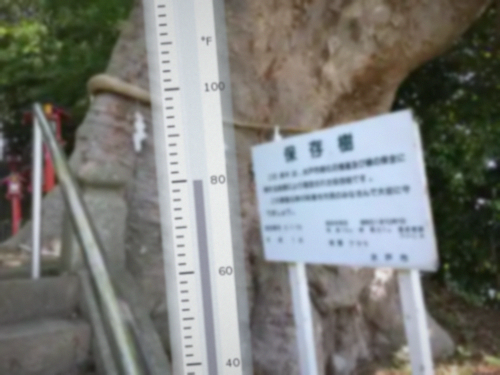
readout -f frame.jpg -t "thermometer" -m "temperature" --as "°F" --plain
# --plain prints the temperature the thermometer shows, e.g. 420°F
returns 80°F
